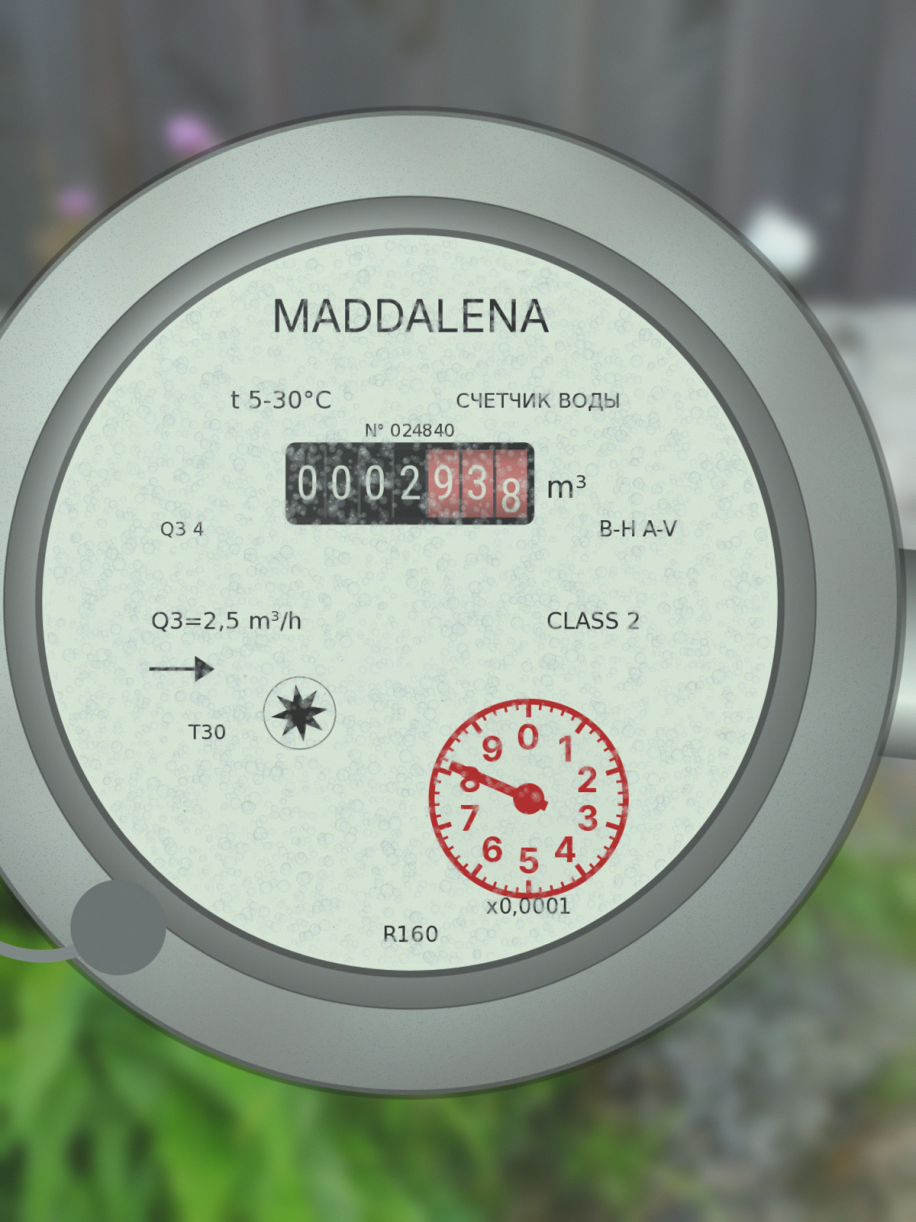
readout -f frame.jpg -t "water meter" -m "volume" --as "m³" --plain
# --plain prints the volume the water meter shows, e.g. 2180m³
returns 2.9378m³
